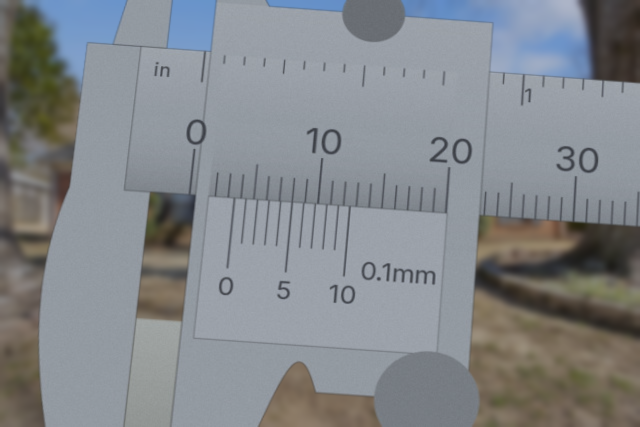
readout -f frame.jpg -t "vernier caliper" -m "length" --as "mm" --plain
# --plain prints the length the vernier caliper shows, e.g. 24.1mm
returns 3.5mm
